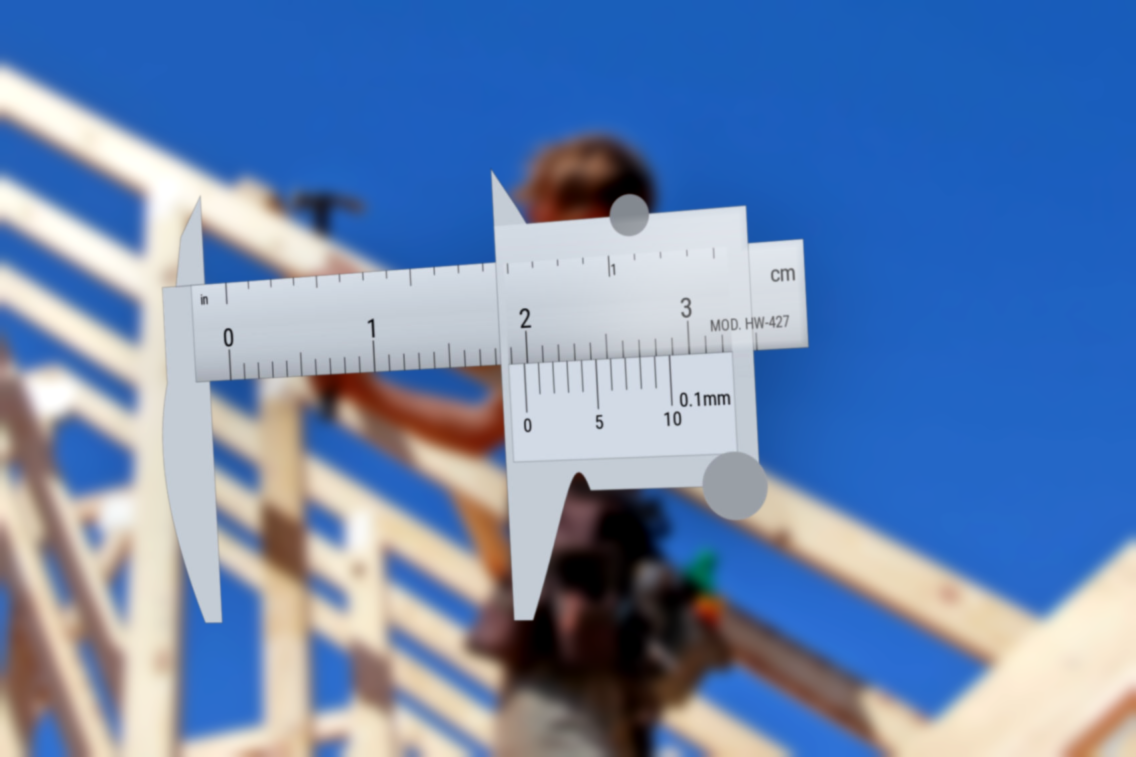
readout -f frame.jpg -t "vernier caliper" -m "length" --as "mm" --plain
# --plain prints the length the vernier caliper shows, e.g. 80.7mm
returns 19.8mm
